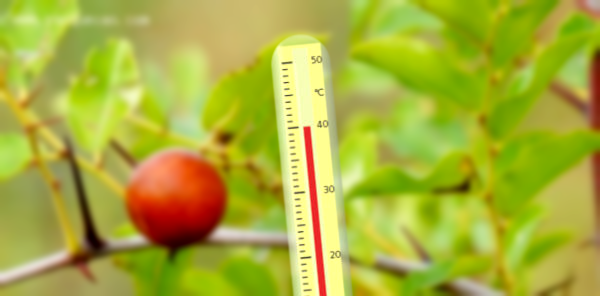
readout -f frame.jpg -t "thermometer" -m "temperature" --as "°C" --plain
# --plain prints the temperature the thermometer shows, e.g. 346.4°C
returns 40°C
